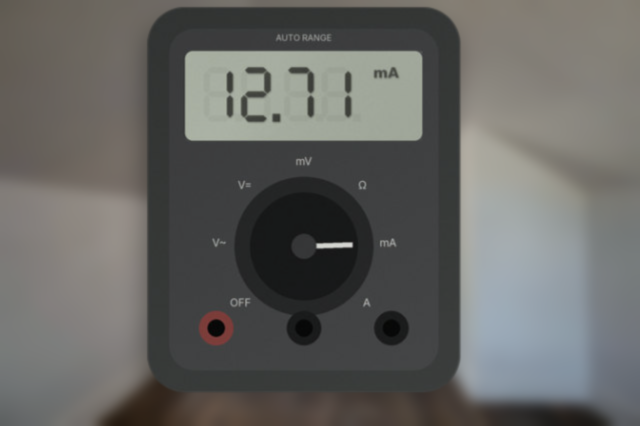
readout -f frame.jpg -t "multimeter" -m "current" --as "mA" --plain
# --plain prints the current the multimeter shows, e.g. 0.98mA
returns 12.71mA
